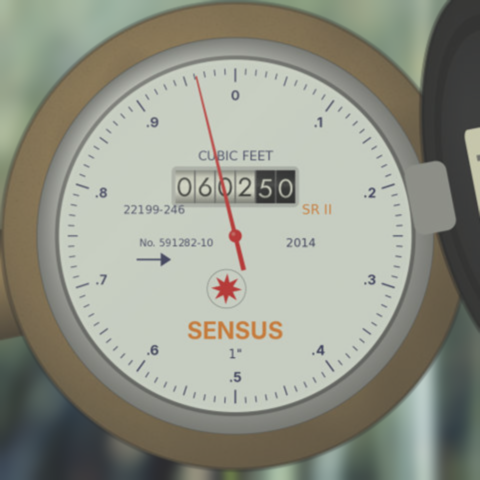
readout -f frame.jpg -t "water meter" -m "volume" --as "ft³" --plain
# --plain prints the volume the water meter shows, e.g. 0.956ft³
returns 60249.96ft³
